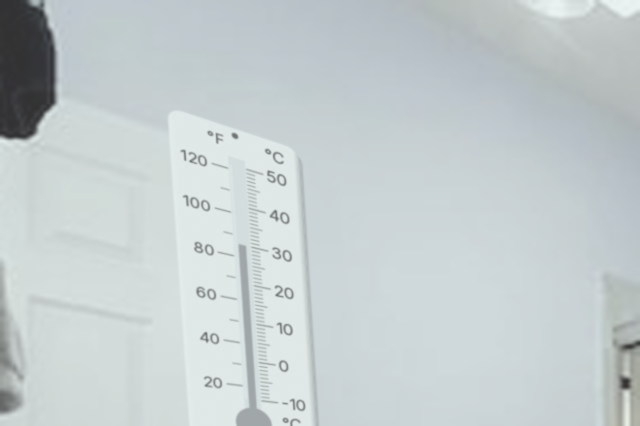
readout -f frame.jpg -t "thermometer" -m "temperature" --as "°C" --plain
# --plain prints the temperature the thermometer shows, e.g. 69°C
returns 30°C
